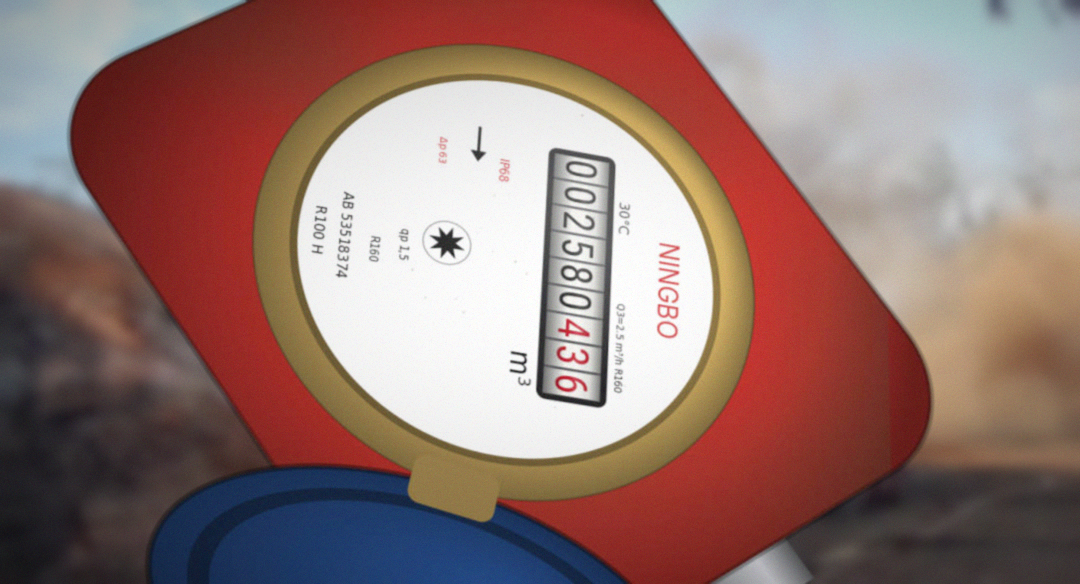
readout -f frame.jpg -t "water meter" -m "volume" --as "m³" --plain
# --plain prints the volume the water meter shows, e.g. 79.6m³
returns 2580.436m³
